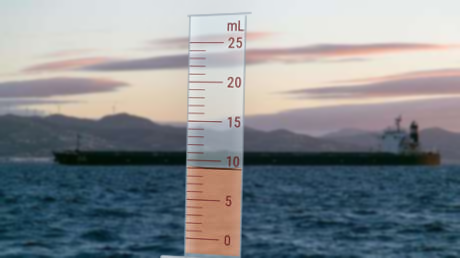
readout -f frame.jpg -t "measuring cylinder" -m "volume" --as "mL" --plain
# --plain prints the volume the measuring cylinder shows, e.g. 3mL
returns 9mL
